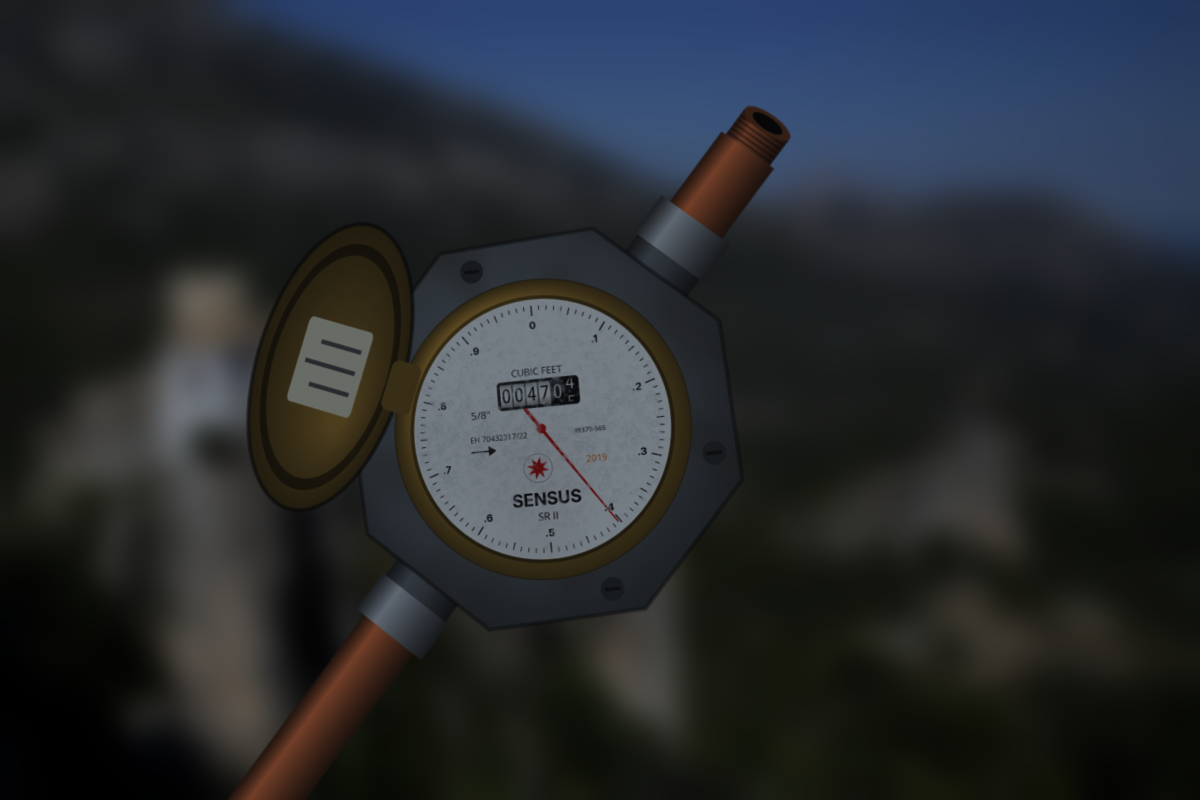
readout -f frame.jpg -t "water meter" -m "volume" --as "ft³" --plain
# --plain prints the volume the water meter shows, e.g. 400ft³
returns 4704.40ft³
